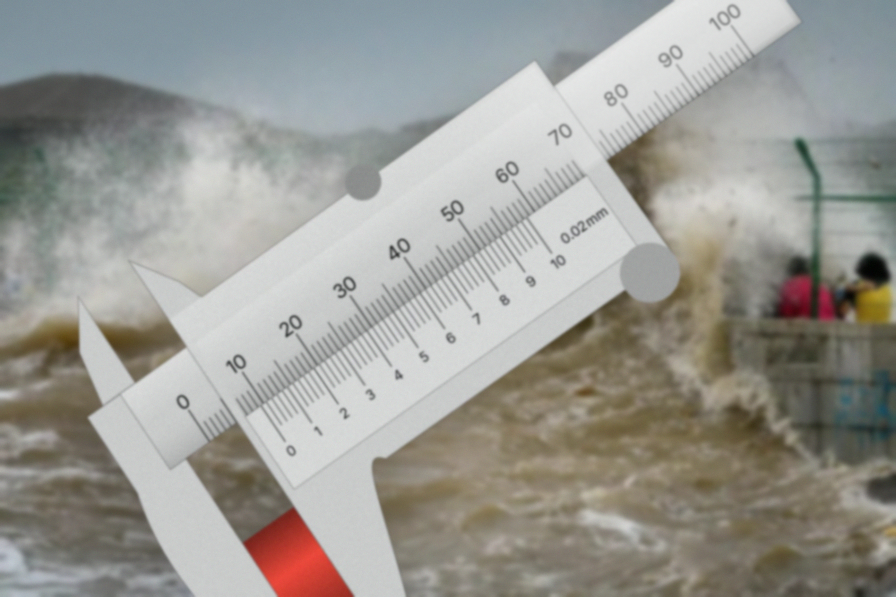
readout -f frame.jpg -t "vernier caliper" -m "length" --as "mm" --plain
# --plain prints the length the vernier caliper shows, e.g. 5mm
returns 9.5mm
